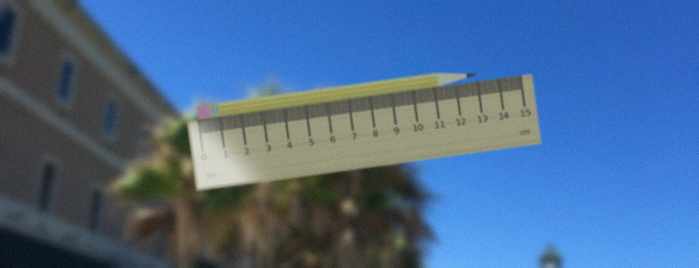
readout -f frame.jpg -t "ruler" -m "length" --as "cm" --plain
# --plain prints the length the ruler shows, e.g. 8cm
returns 13cm
